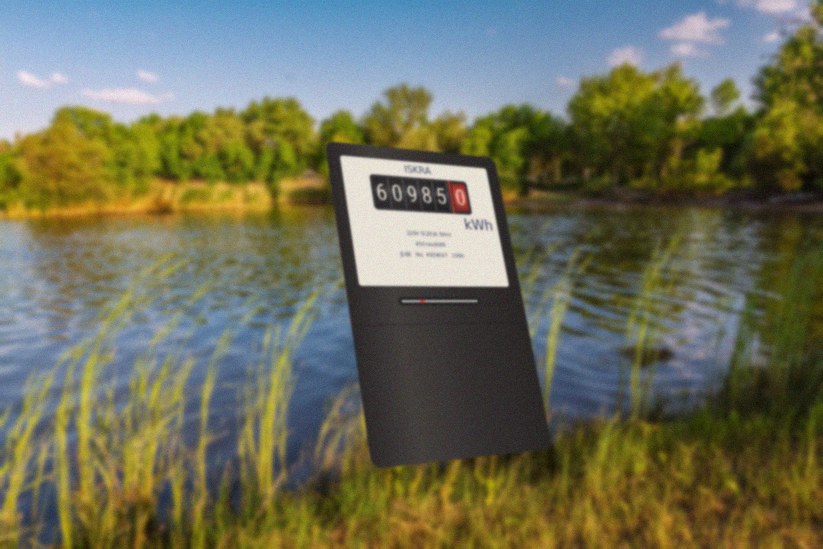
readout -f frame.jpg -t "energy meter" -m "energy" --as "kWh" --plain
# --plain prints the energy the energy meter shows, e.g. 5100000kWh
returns 60985.0kWh
